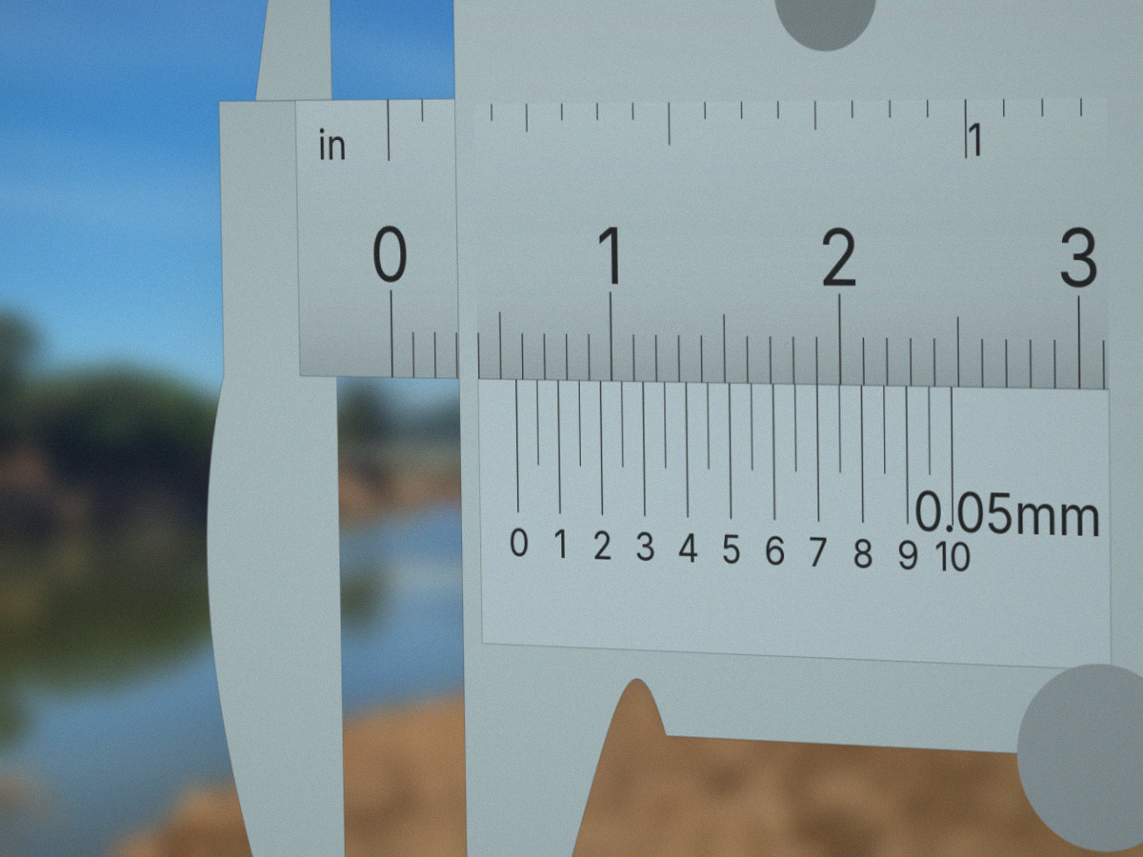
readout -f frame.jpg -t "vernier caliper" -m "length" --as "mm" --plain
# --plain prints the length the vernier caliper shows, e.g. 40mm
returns 5.7mm
